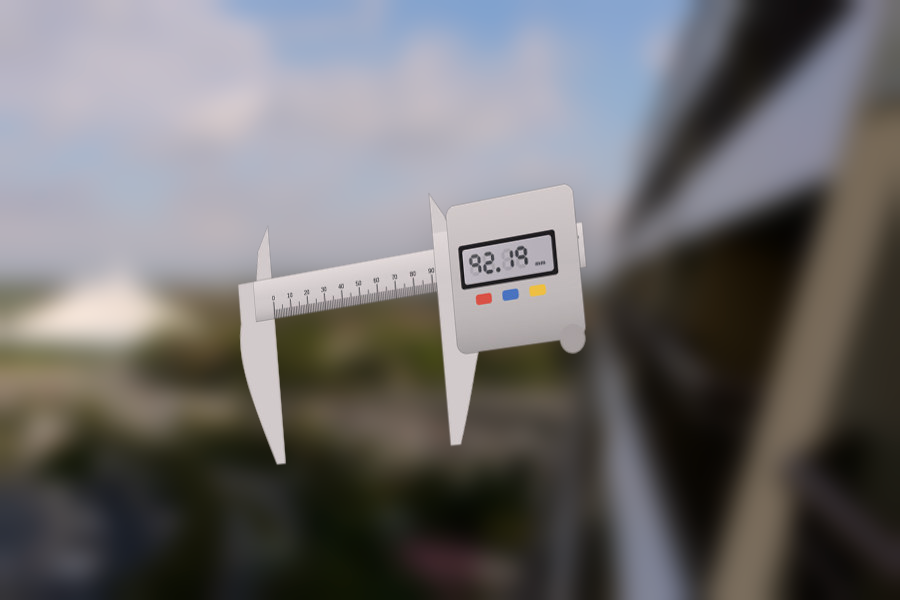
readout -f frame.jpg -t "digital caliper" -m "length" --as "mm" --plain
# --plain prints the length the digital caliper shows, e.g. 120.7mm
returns 92.19mm
